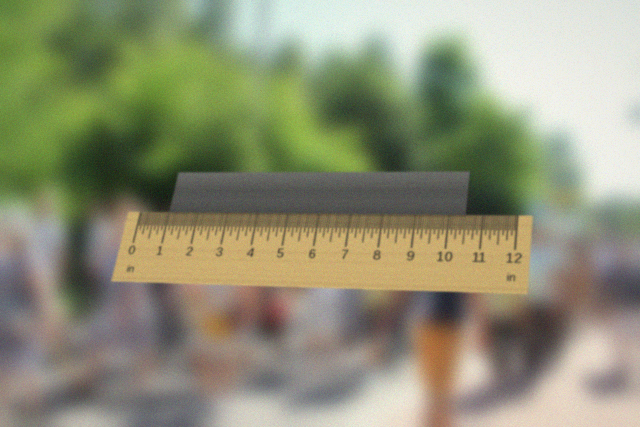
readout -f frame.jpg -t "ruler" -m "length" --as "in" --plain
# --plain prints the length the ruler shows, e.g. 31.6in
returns 9.5in
